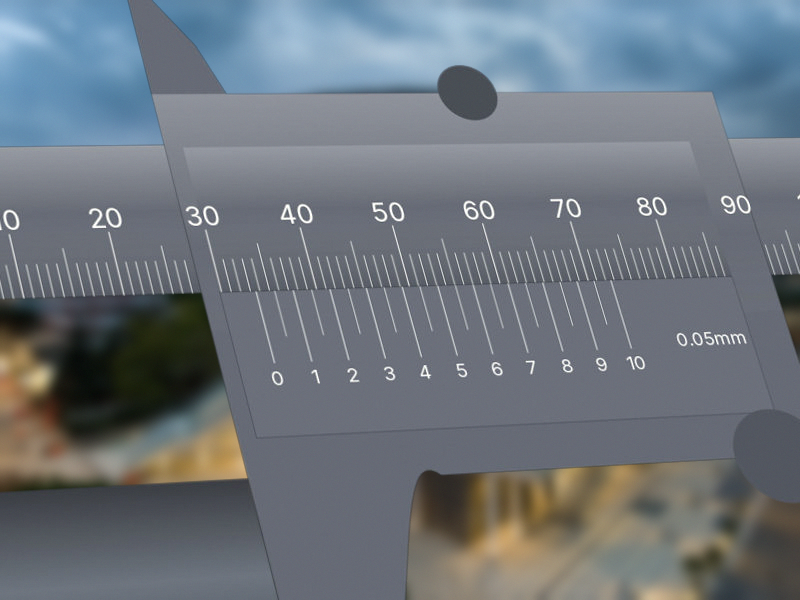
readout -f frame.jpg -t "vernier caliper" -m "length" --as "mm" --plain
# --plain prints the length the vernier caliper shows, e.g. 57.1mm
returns 33.6mm
